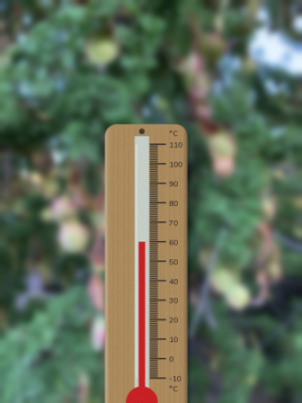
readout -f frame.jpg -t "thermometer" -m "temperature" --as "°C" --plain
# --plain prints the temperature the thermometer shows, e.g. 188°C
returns 60°C
